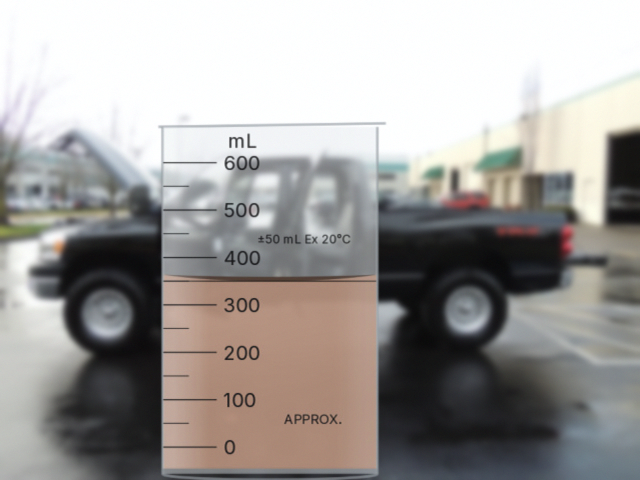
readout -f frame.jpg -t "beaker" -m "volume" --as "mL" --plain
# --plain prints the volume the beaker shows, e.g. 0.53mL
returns 350mL
